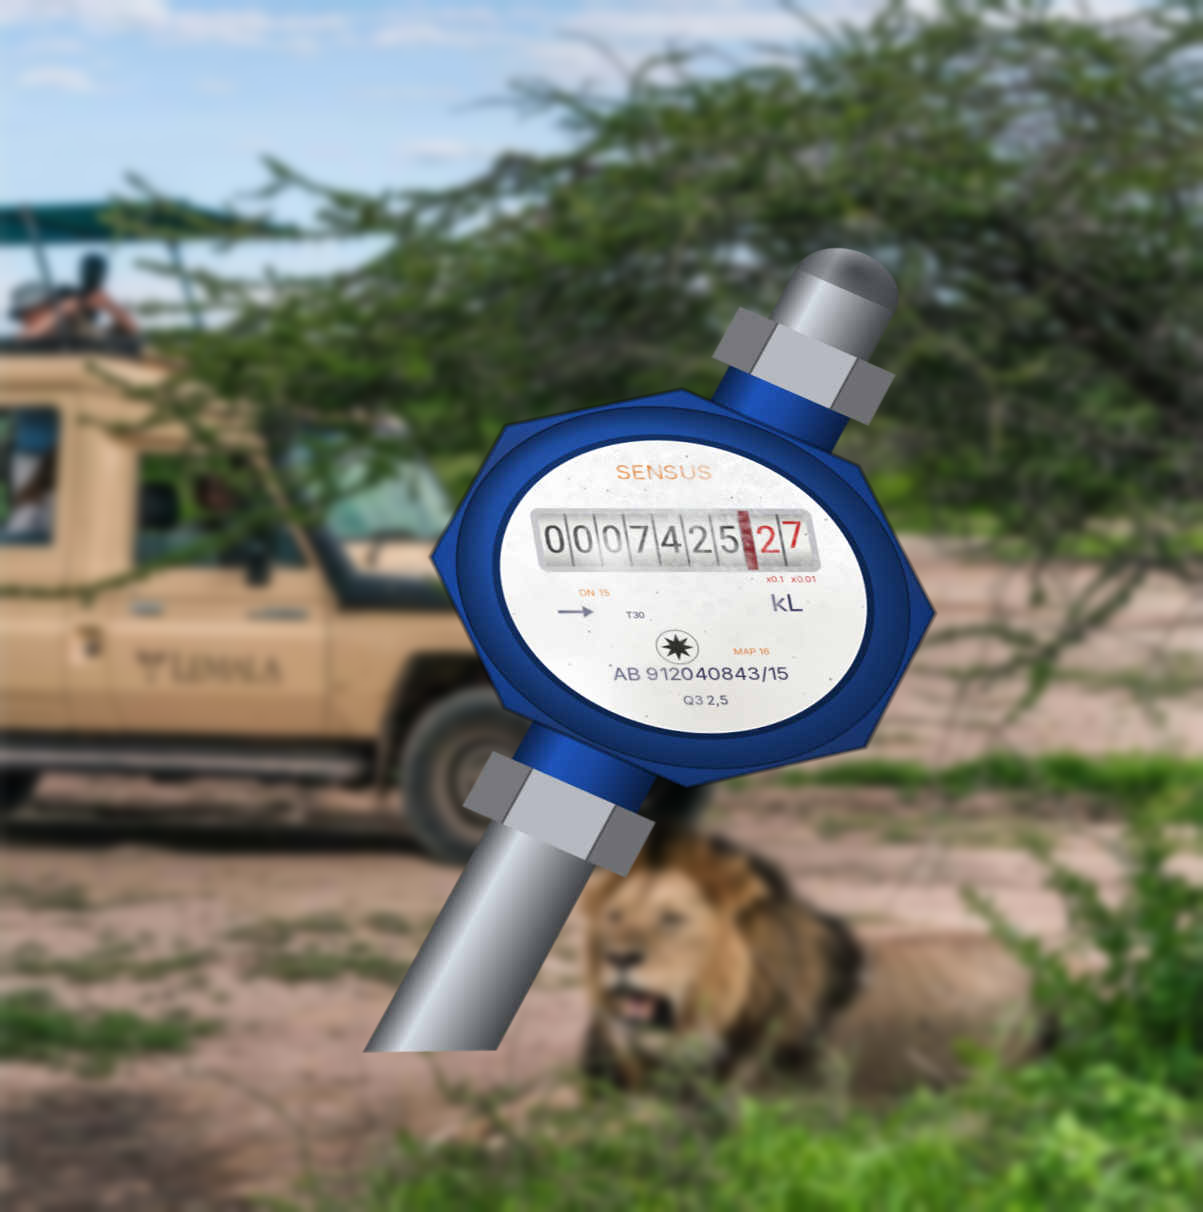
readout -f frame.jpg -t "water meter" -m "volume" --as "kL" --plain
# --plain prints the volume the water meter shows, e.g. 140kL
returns 7425.27kL
